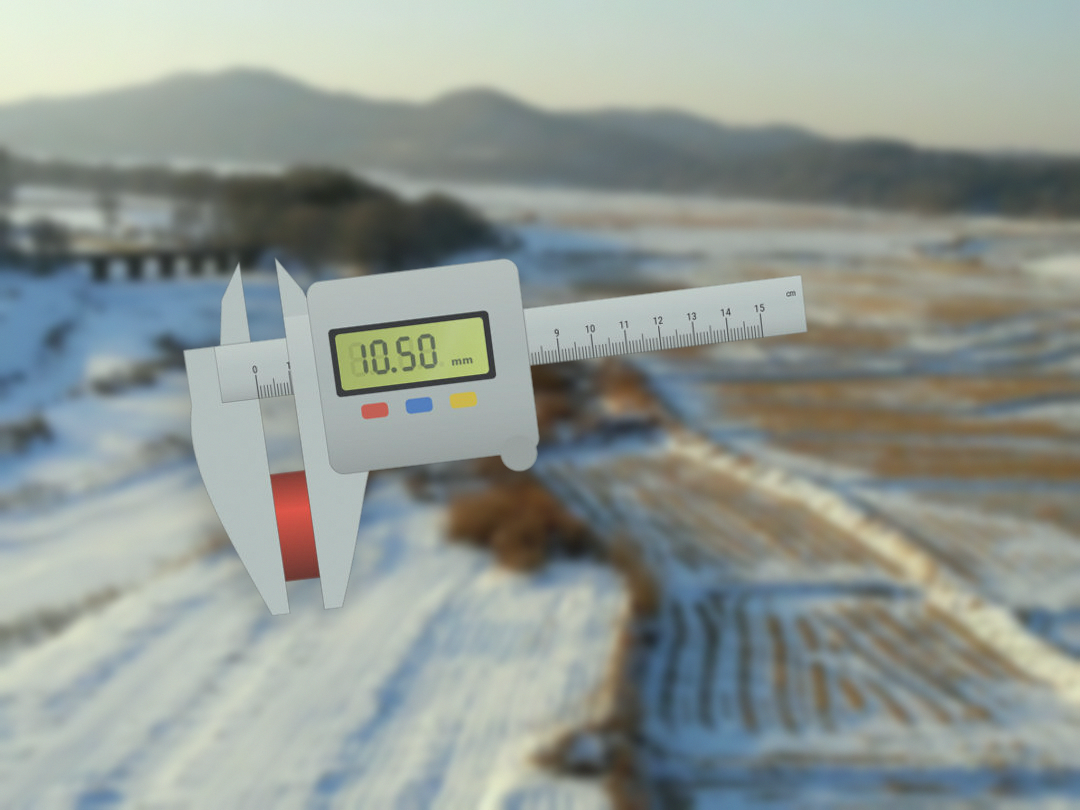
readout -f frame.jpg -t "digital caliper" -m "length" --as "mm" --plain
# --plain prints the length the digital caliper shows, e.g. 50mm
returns 10.50mm
